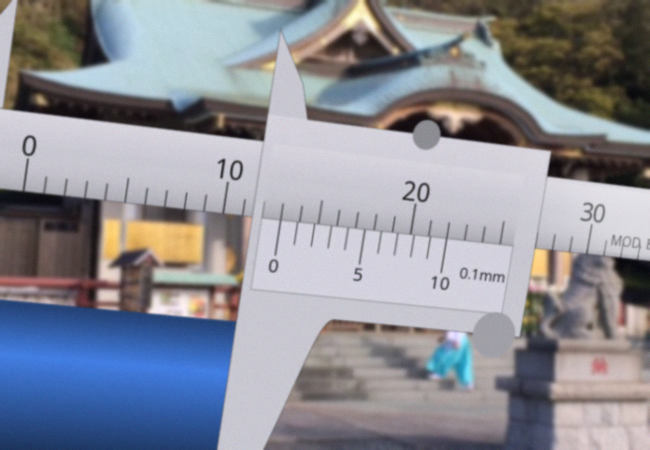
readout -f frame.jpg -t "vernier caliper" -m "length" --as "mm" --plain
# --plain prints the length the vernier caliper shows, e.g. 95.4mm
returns 13.0mm
